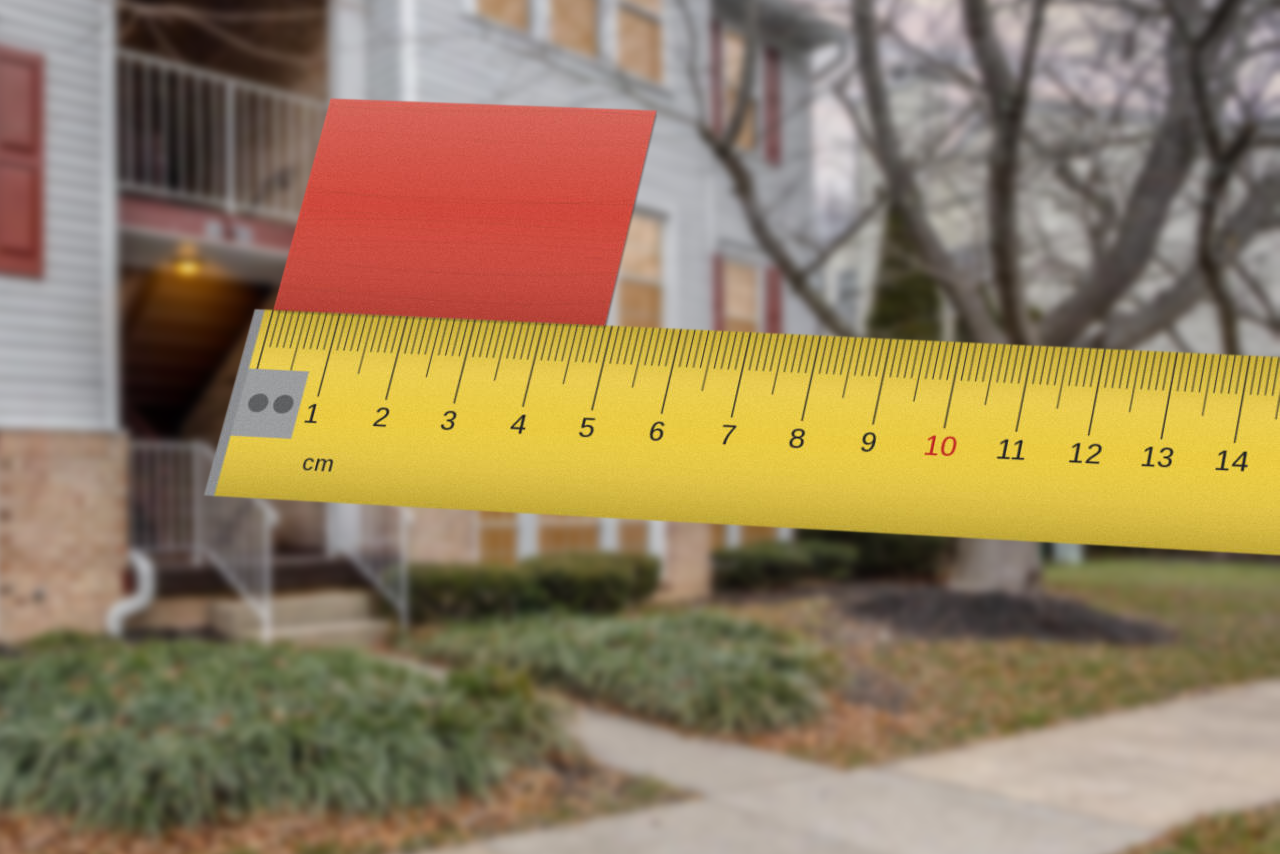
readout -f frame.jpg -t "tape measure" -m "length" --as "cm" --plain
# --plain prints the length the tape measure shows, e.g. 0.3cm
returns 4.9cm
